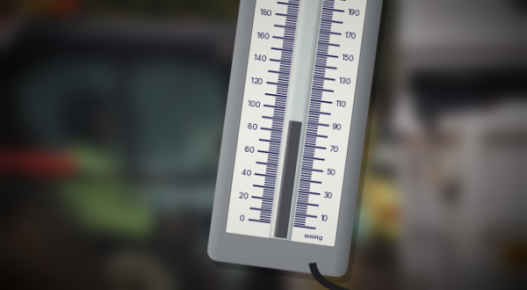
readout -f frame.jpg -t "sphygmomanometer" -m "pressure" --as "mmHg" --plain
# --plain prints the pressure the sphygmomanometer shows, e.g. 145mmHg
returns 90mmHg
